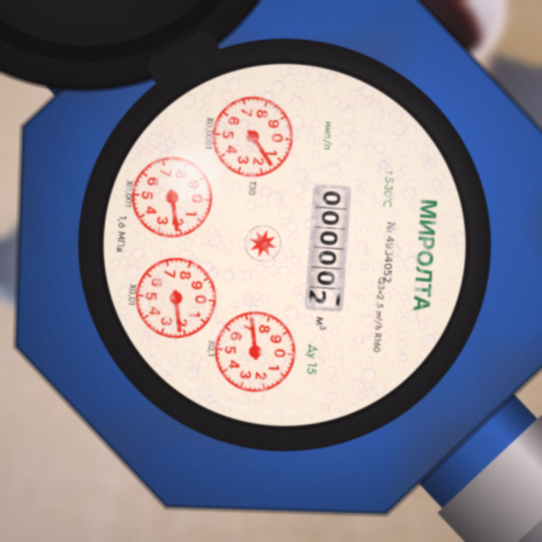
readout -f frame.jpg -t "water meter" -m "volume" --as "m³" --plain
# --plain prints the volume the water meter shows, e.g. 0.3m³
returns 1.7221m³
